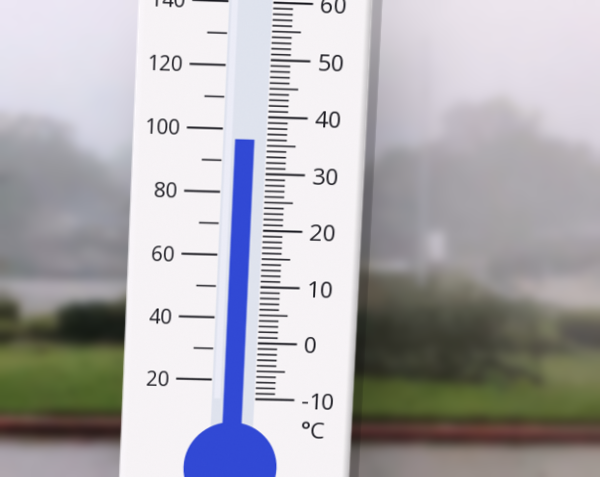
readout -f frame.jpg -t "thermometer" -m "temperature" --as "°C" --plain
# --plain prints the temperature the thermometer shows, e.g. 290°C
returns 36°C
